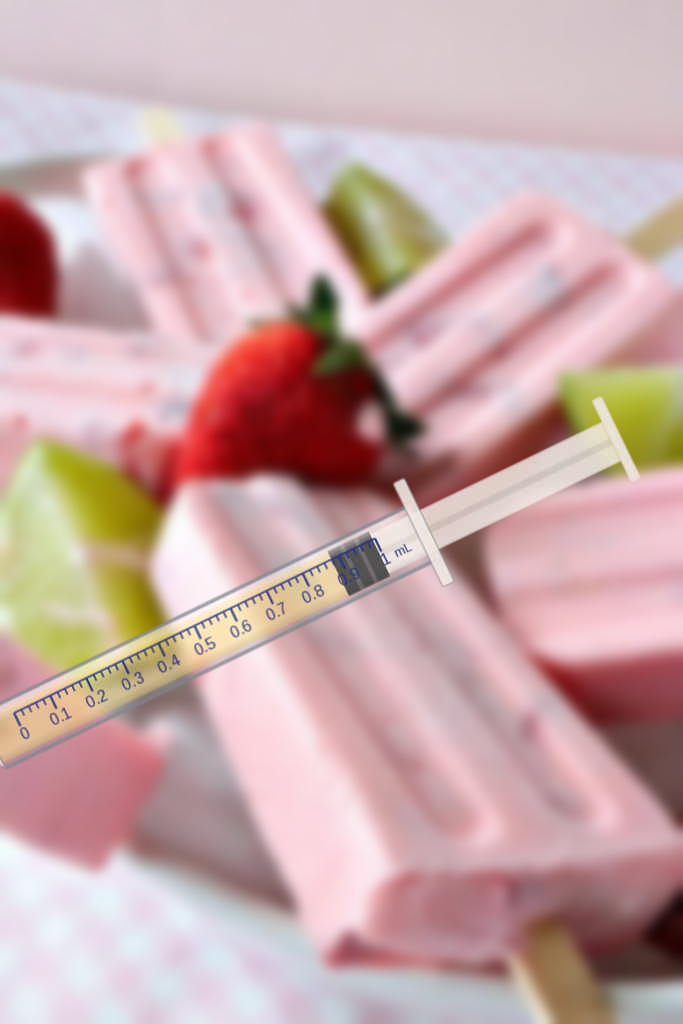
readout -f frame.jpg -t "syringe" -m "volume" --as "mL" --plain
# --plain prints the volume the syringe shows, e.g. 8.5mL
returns 0.88mL
